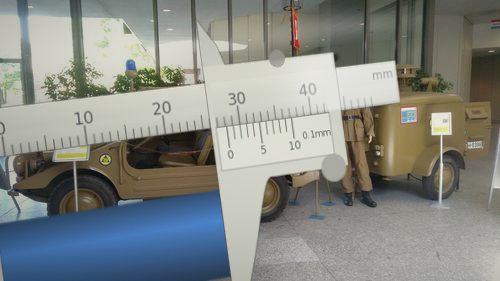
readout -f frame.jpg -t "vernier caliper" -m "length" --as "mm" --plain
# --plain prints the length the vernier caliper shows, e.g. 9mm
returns 28.2mm
